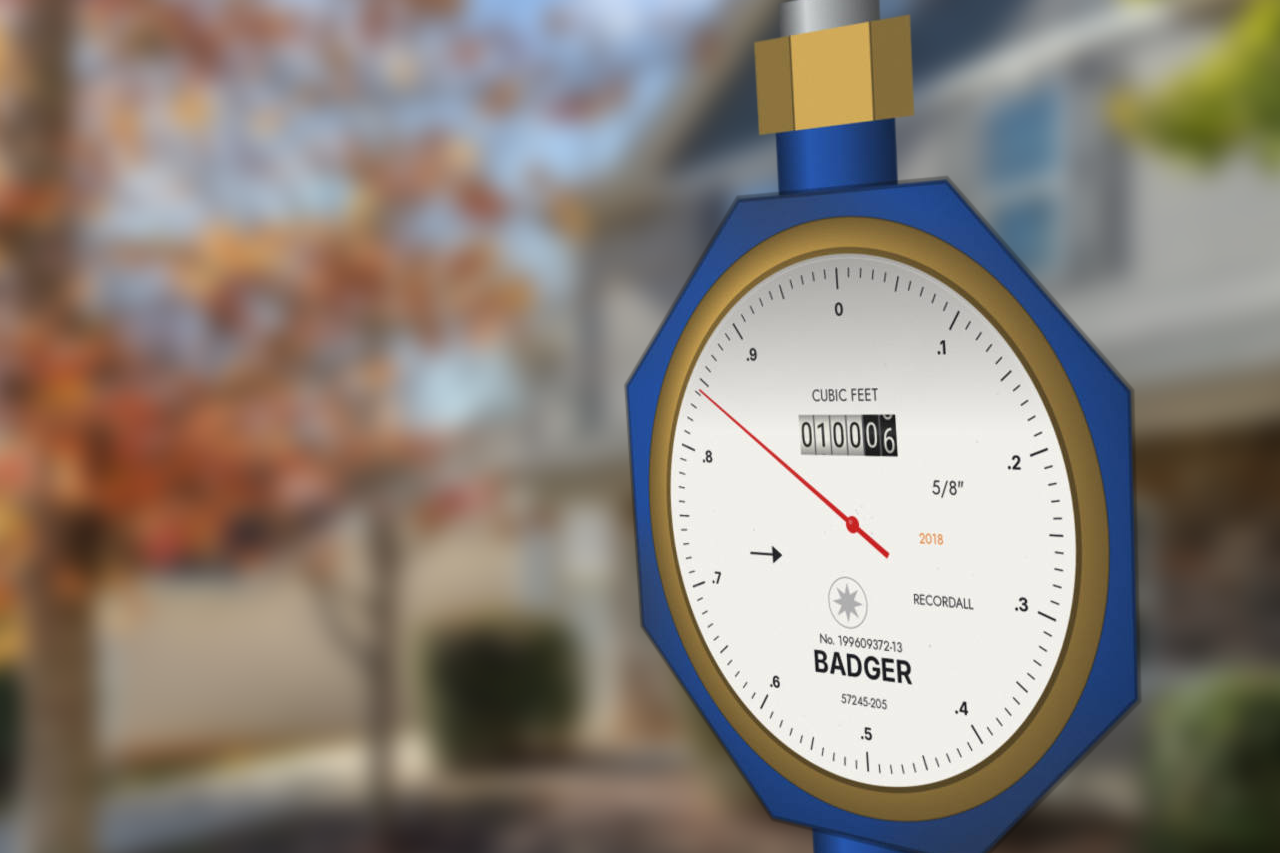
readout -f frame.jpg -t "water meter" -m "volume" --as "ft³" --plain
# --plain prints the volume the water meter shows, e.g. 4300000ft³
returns 10005.84ft³
